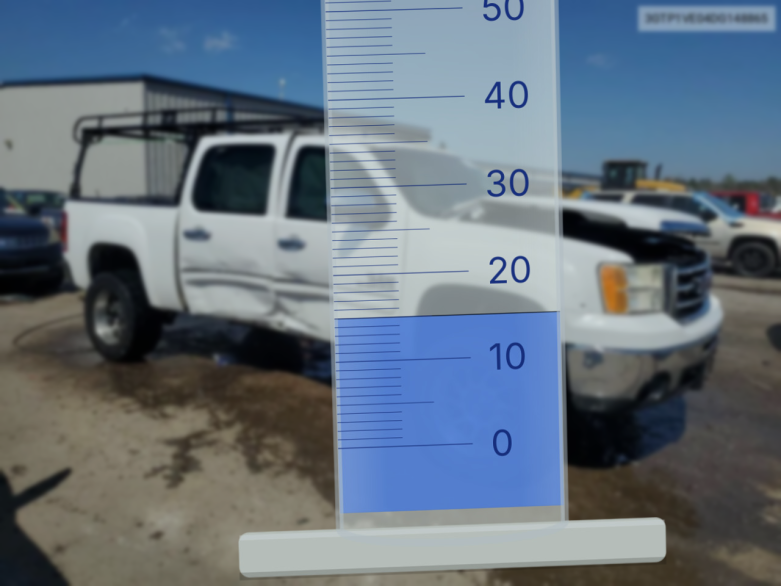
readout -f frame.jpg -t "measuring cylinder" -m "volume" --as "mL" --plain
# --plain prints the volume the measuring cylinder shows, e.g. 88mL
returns 15mL
